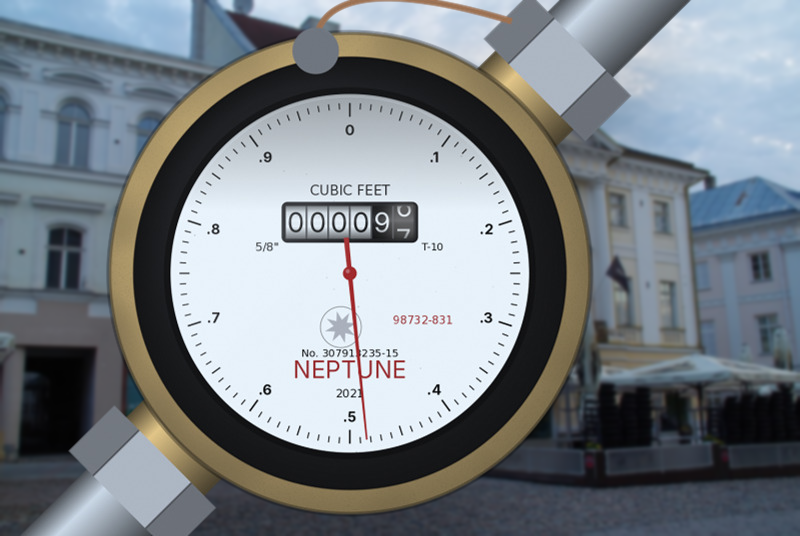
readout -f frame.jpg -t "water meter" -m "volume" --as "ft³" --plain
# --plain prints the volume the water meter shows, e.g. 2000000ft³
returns 96.48ft³
